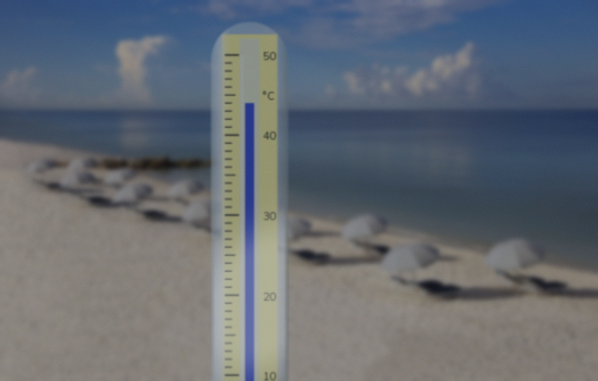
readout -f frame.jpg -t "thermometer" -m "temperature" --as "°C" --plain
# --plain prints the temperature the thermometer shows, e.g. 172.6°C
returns 44°C
